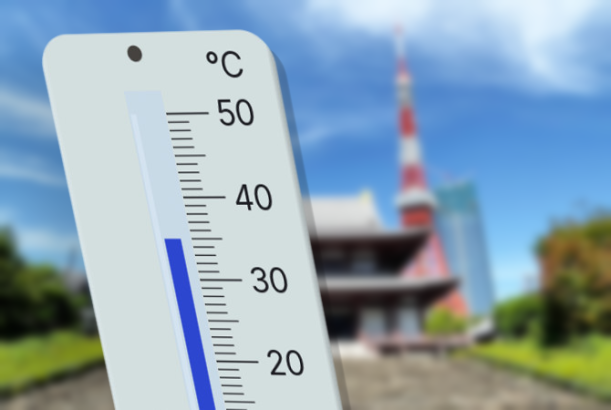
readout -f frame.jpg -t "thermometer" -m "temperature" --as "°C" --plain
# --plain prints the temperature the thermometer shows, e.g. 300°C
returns 35°C
